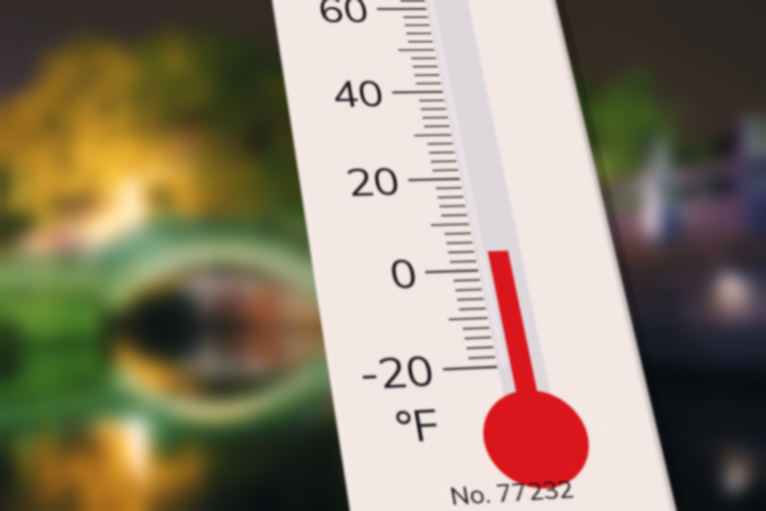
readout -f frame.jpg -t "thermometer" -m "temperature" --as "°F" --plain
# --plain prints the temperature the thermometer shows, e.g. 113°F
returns 4°F
